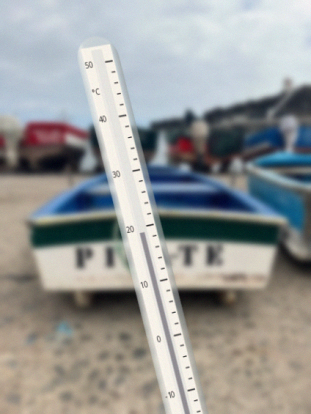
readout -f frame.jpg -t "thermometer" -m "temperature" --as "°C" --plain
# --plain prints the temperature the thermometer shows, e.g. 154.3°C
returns 19°C
